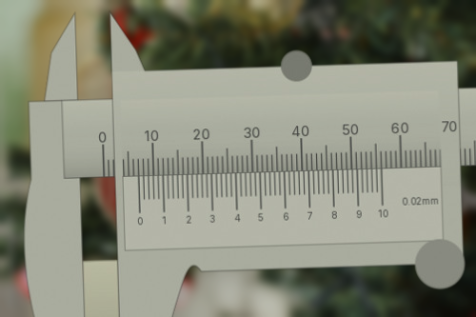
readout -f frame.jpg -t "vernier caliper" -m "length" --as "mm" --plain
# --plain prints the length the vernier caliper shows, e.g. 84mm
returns 7.0mm
